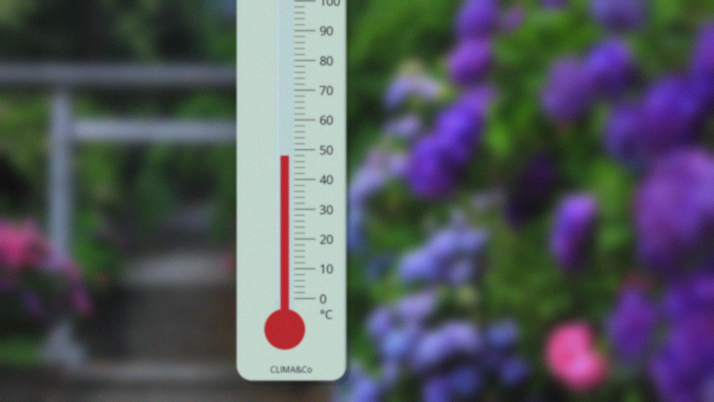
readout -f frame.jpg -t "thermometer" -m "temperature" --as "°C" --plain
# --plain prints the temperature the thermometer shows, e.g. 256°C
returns 48°C
